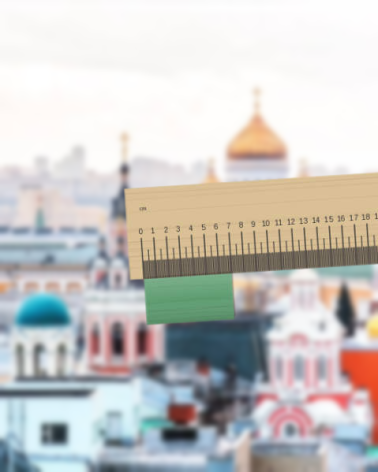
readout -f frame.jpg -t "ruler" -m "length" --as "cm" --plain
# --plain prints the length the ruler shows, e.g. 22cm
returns 7cm
